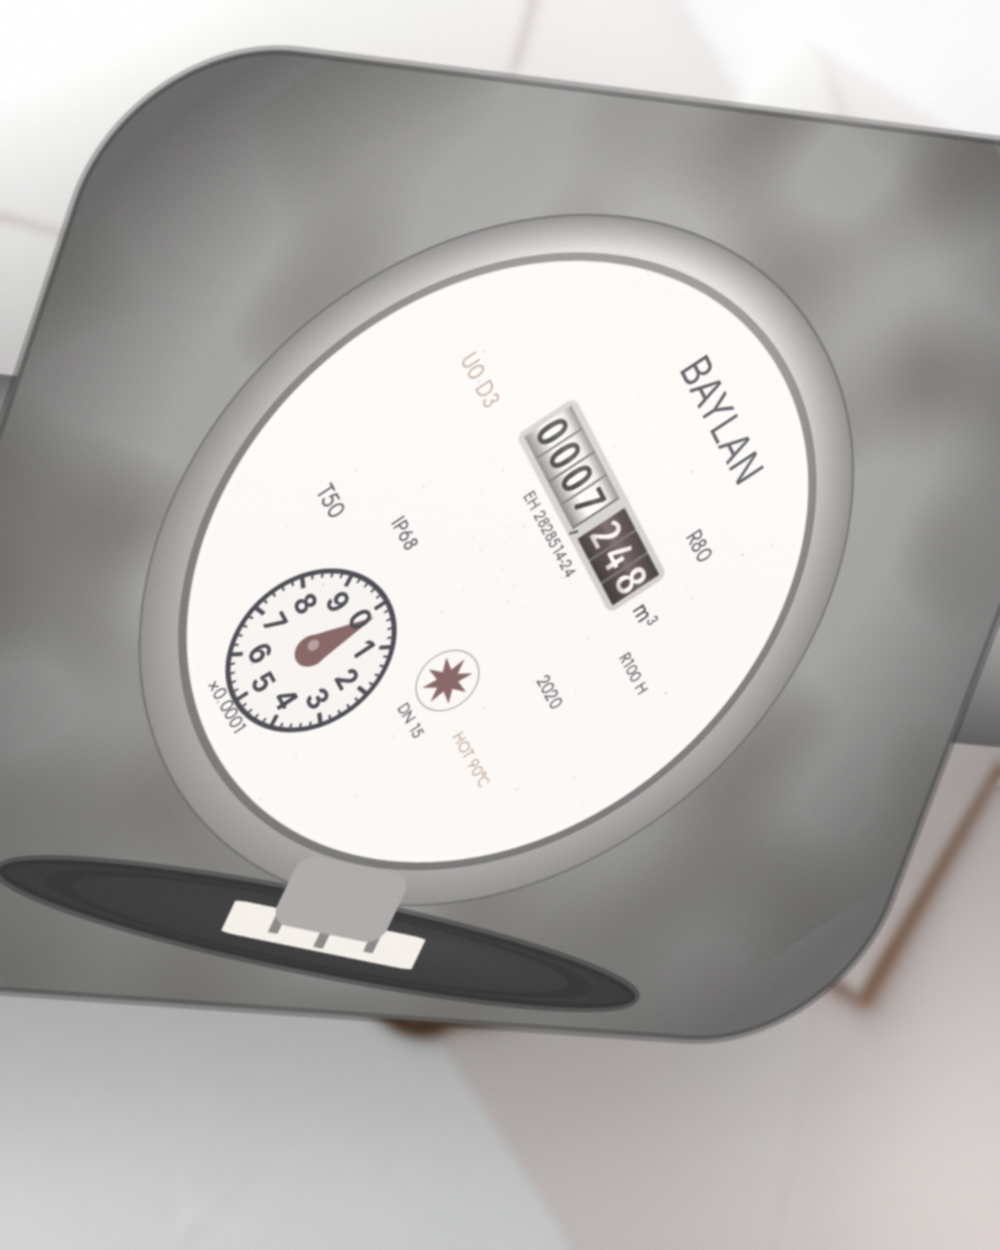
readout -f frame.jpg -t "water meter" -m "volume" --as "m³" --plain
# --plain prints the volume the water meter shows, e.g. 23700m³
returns 7.2480m³
